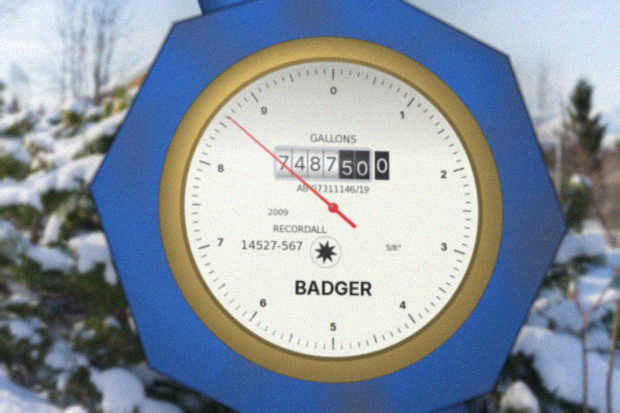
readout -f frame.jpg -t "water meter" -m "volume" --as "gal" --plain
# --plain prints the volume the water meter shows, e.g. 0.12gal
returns 7487498.6gal
